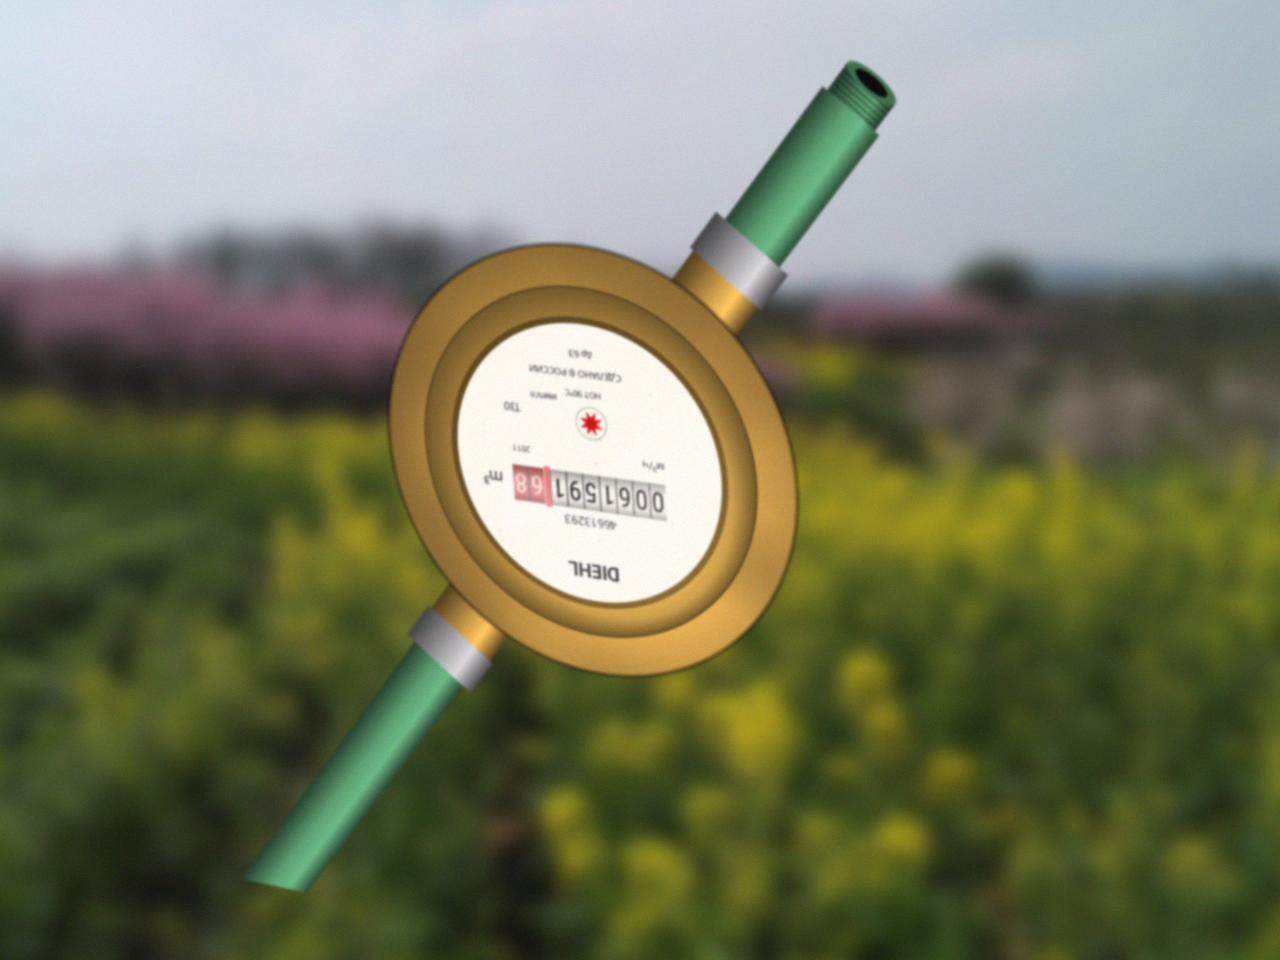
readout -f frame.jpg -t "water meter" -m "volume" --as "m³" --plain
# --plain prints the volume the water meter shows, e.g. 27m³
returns 61591.68m³
